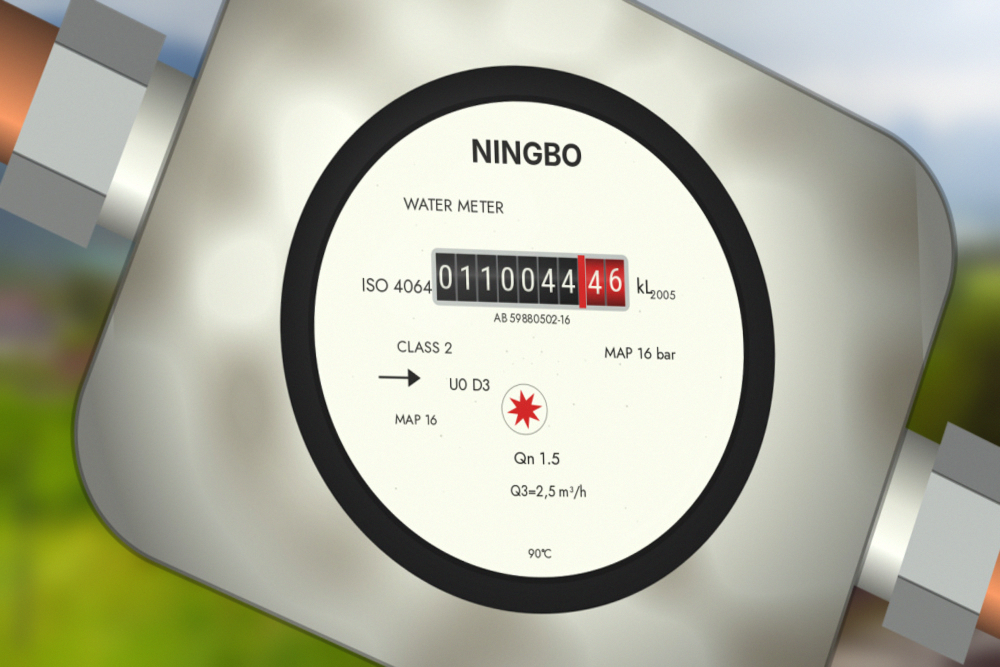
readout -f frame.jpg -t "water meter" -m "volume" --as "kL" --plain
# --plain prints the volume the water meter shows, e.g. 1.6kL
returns 110044.46kL
